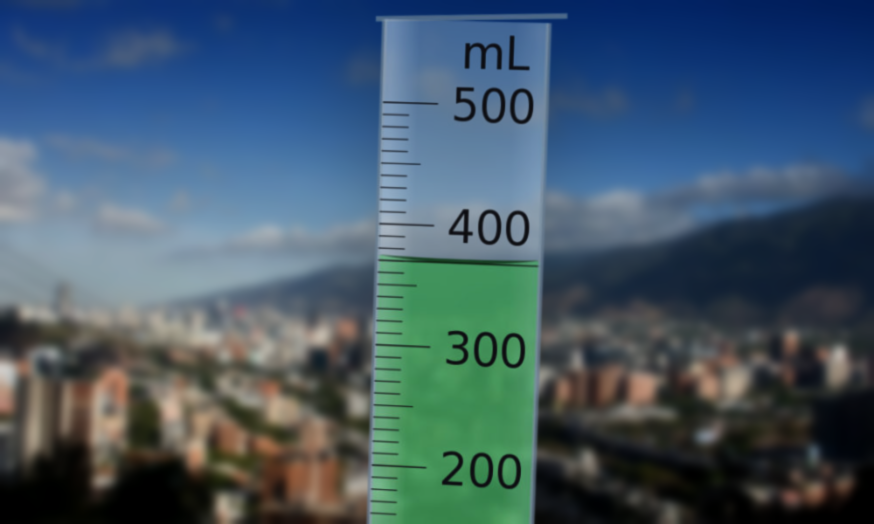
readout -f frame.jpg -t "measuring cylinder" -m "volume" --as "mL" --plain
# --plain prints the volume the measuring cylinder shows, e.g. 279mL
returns 370mL
